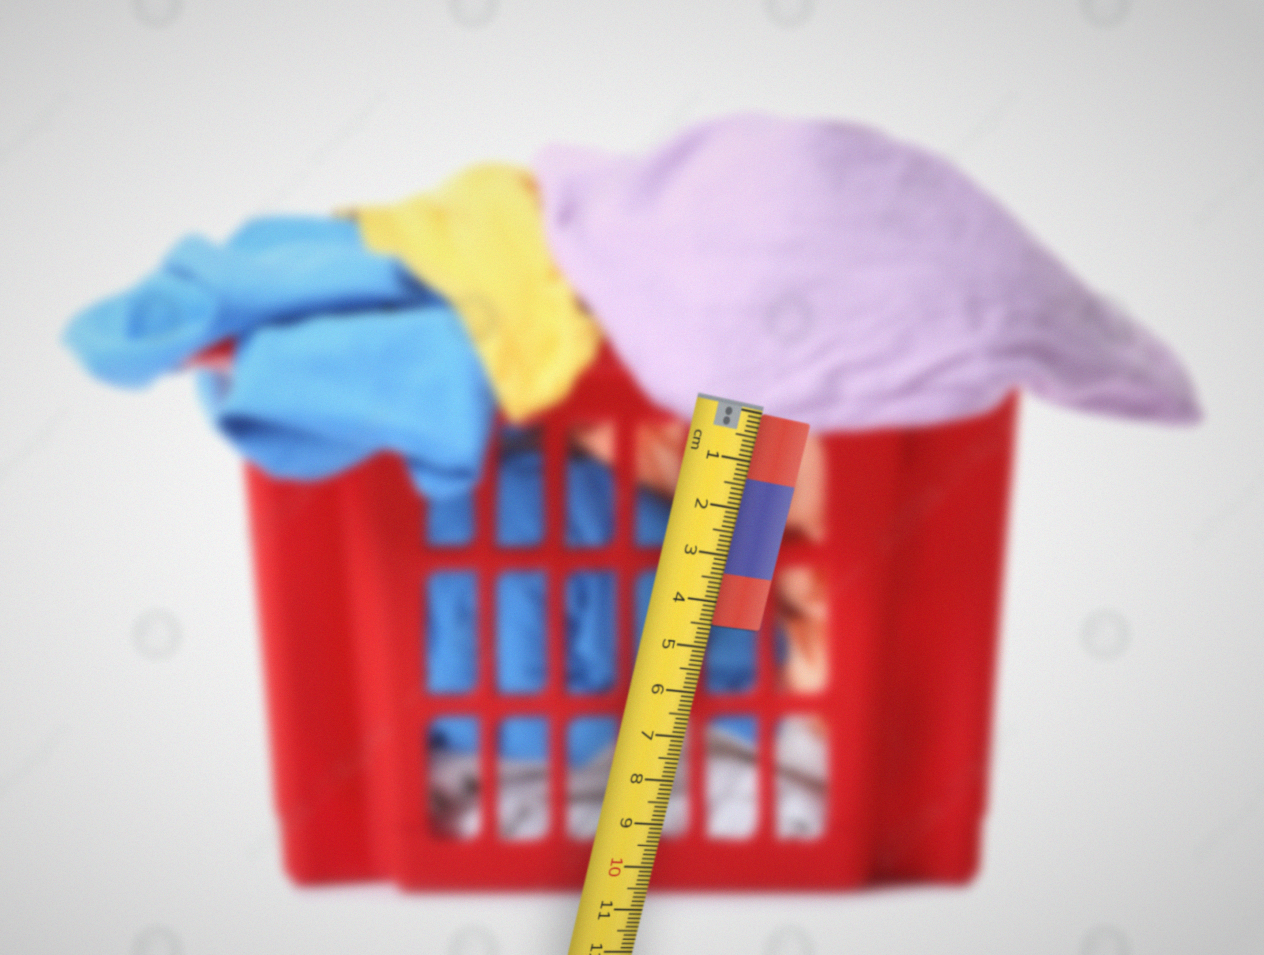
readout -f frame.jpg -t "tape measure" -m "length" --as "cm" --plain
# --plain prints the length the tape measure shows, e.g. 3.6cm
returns 4.5cm
